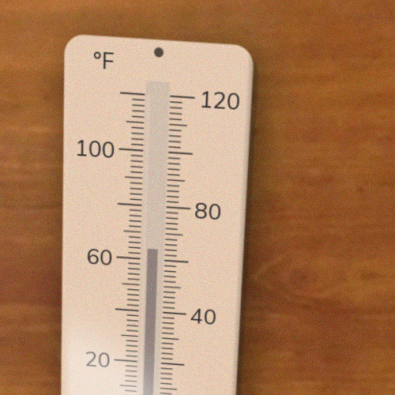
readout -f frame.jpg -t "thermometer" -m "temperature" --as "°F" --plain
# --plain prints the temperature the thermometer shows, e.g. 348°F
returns 64°F
